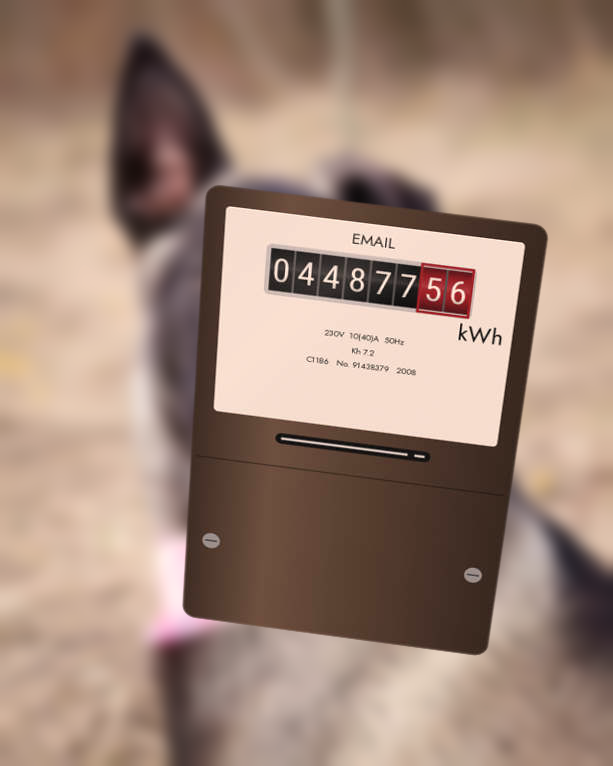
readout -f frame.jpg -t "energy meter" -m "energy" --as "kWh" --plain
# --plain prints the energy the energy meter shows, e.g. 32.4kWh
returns 44877.56kWh
